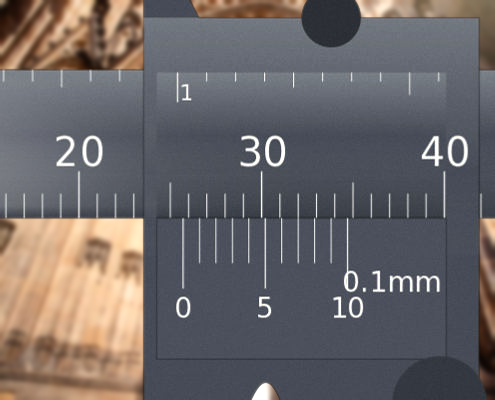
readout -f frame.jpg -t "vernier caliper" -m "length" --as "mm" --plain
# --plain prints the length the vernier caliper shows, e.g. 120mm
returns 25.7mm
